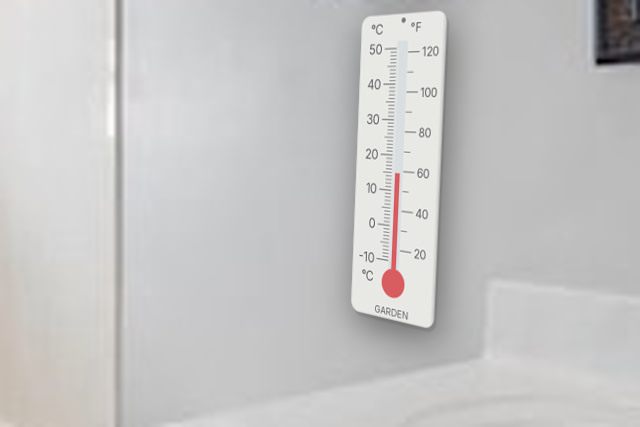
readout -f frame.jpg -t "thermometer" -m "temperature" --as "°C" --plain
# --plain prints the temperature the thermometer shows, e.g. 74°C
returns 15°C
